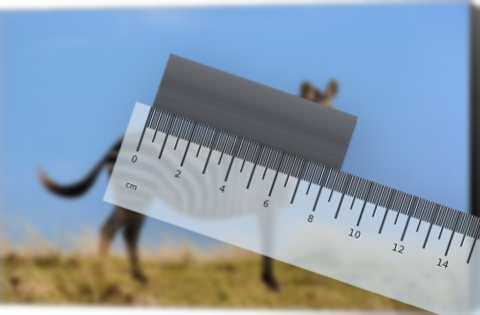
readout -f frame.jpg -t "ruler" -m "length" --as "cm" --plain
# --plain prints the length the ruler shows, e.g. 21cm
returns 8.5cm
